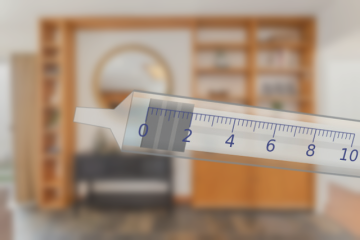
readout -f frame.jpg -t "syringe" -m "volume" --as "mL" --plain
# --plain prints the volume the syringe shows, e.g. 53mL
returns 0mL
